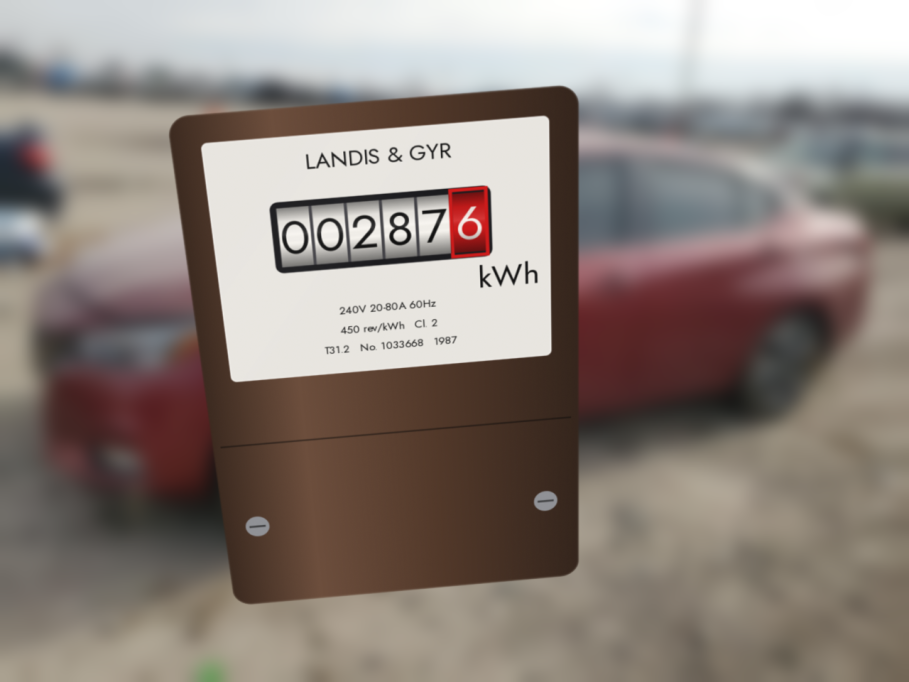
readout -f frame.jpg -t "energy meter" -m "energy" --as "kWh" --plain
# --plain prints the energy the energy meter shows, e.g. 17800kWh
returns 287.6kWh
